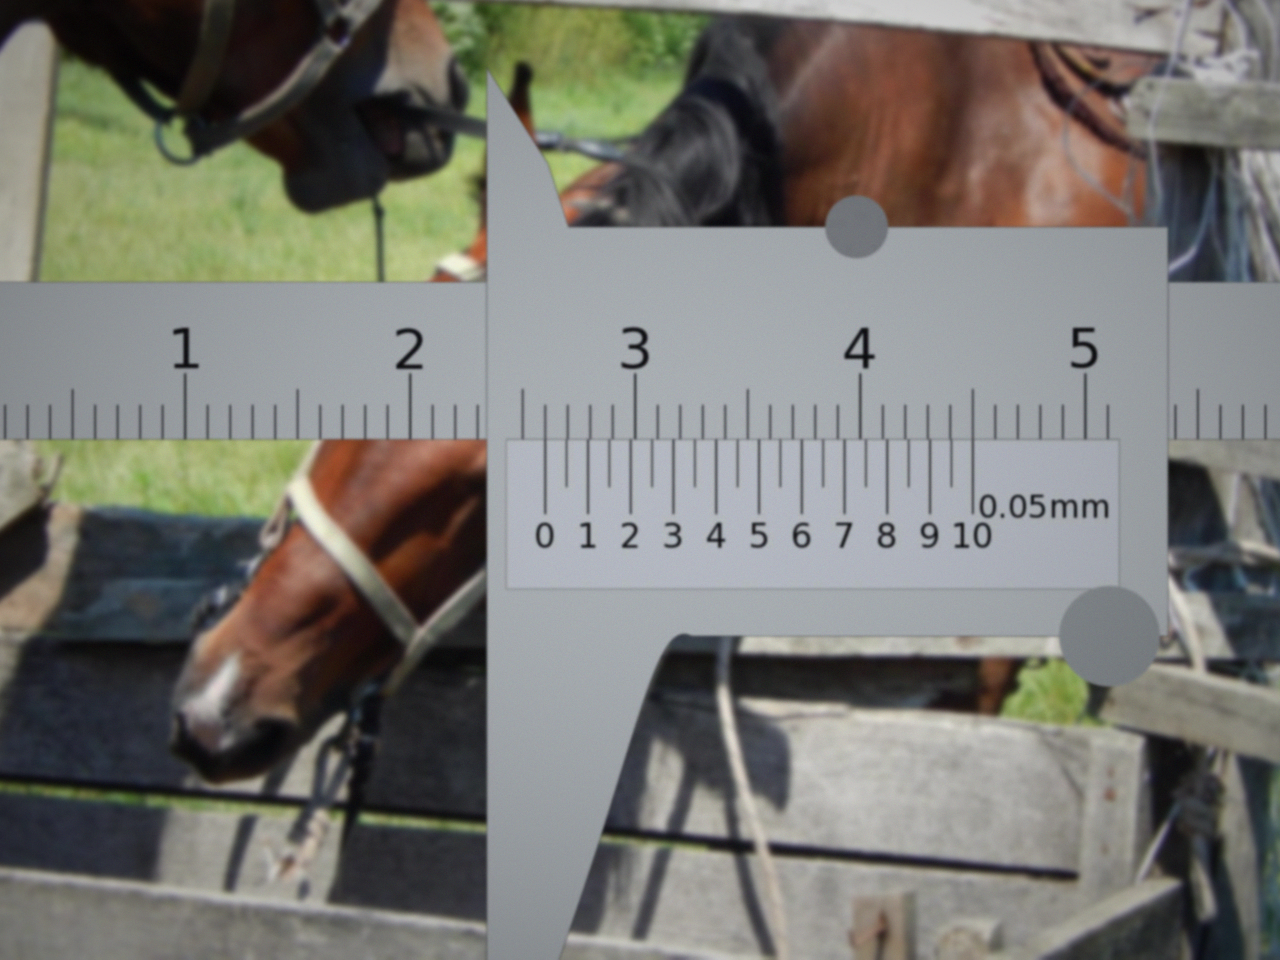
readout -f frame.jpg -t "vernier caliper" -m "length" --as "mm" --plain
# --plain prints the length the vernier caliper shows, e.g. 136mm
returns 26.0mm
